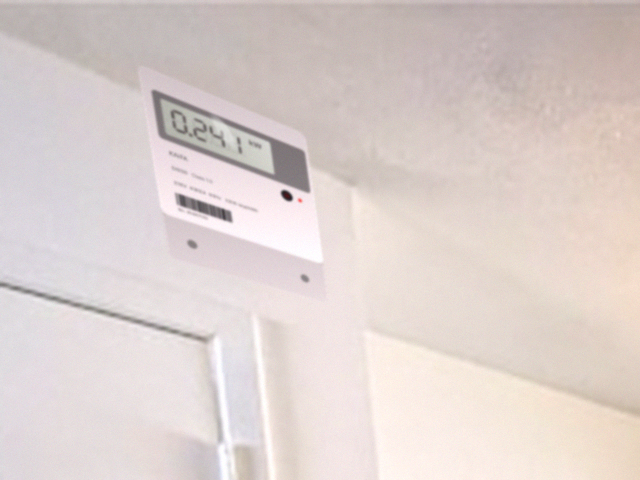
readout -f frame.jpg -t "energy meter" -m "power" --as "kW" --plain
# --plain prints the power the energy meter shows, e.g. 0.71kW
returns 0.241kW
